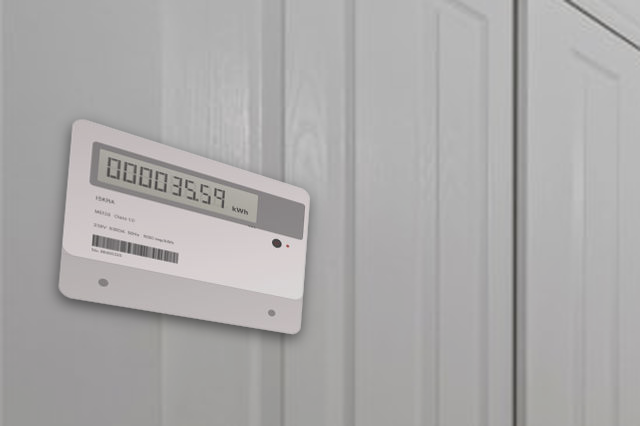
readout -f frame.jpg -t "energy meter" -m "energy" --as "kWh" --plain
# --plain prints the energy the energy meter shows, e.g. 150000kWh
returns 35.59kWh
